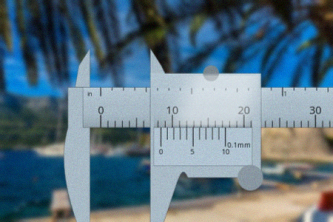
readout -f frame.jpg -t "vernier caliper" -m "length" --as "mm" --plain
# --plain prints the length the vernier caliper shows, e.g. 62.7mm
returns 8.4mm
